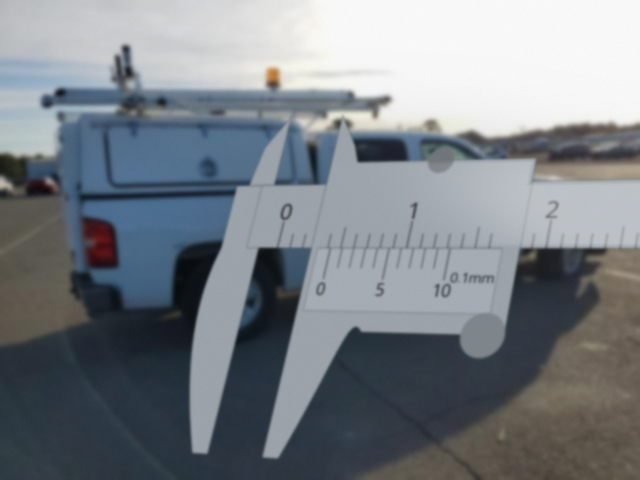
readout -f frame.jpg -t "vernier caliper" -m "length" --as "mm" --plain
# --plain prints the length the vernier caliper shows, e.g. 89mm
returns 4.2mm
